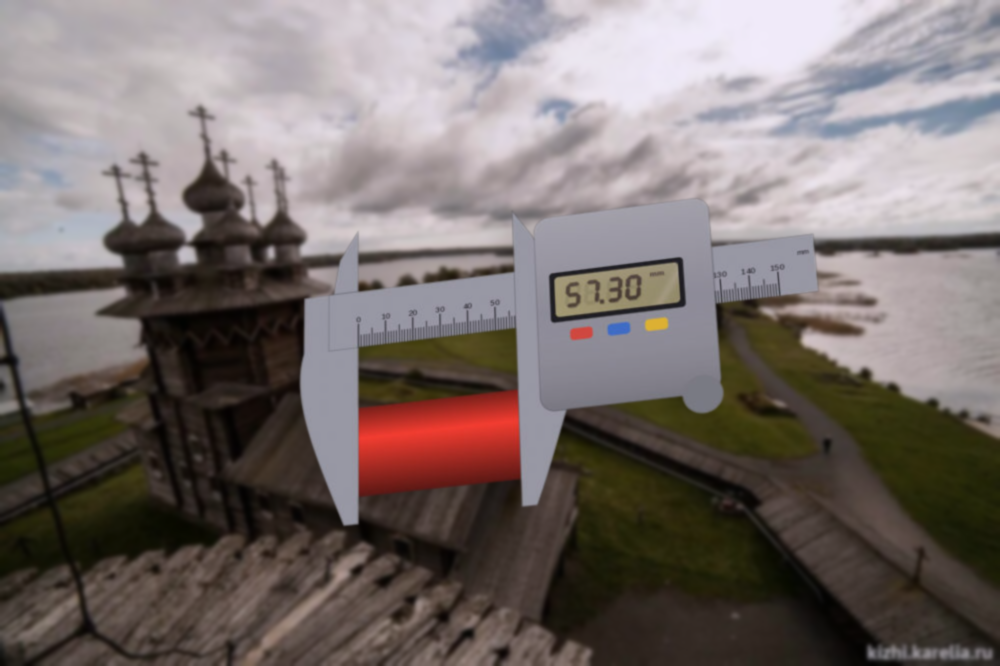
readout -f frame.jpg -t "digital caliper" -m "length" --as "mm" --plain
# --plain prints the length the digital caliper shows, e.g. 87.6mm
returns 57.30mm
